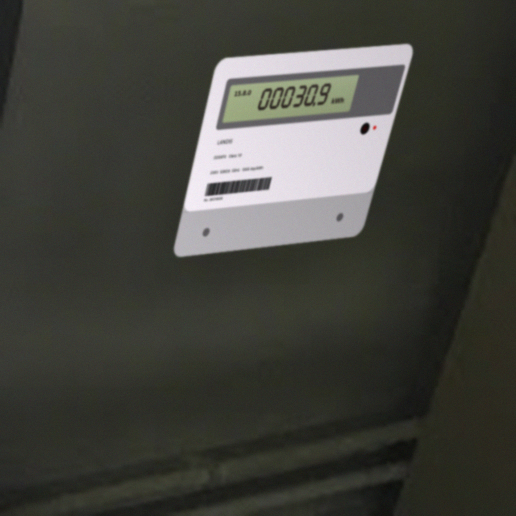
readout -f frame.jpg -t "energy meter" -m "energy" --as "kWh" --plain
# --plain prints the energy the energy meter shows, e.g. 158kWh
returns 30.9kWh
